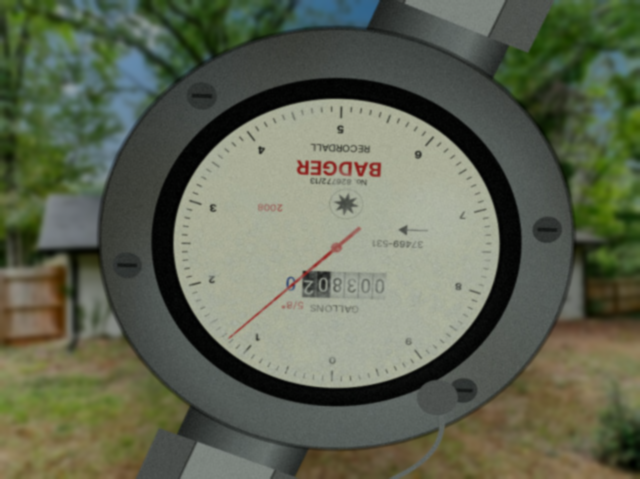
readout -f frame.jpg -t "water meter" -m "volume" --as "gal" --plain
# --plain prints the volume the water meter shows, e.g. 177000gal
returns 38021.2gal
